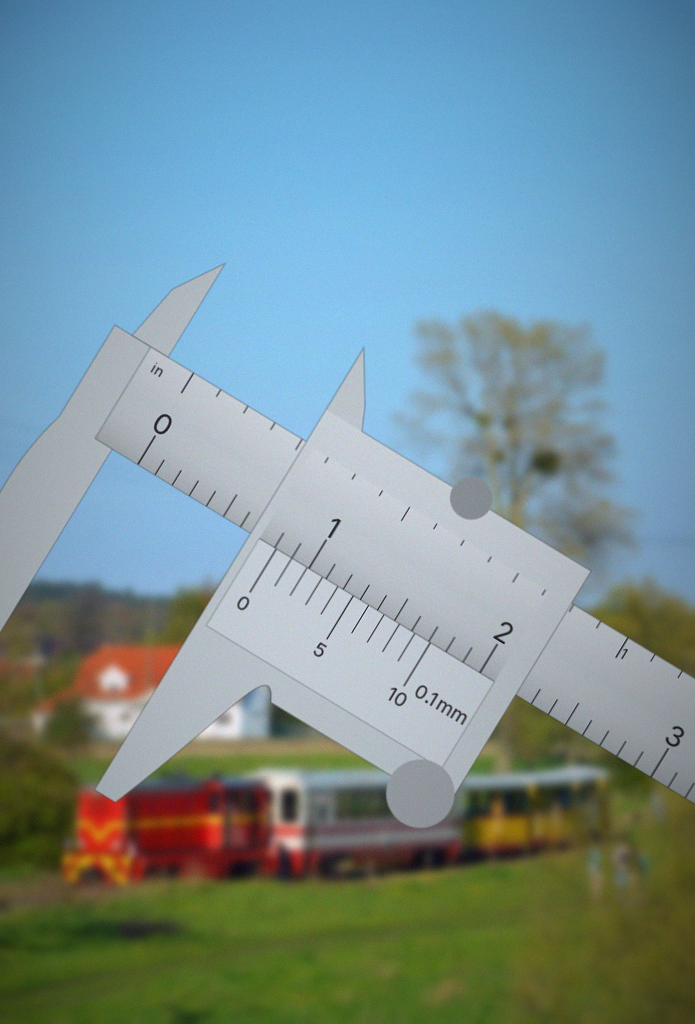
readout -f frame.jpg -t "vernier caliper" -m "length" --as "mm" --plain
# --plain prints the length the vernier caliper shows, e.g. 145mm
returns 8.1mm
